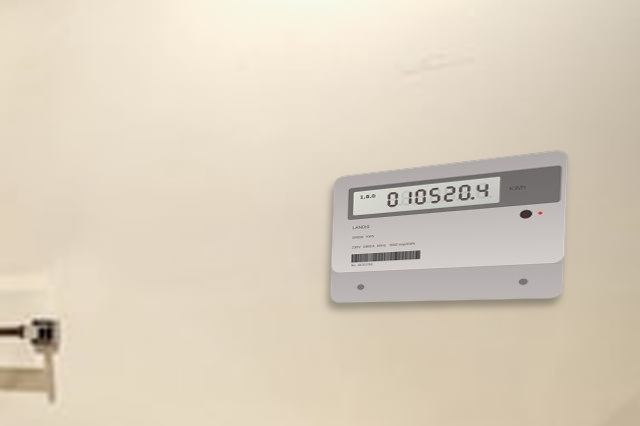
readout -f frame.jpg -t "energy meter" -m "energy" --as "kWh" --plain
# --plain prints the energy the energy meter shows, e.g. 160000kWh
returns 10520.4kWh
